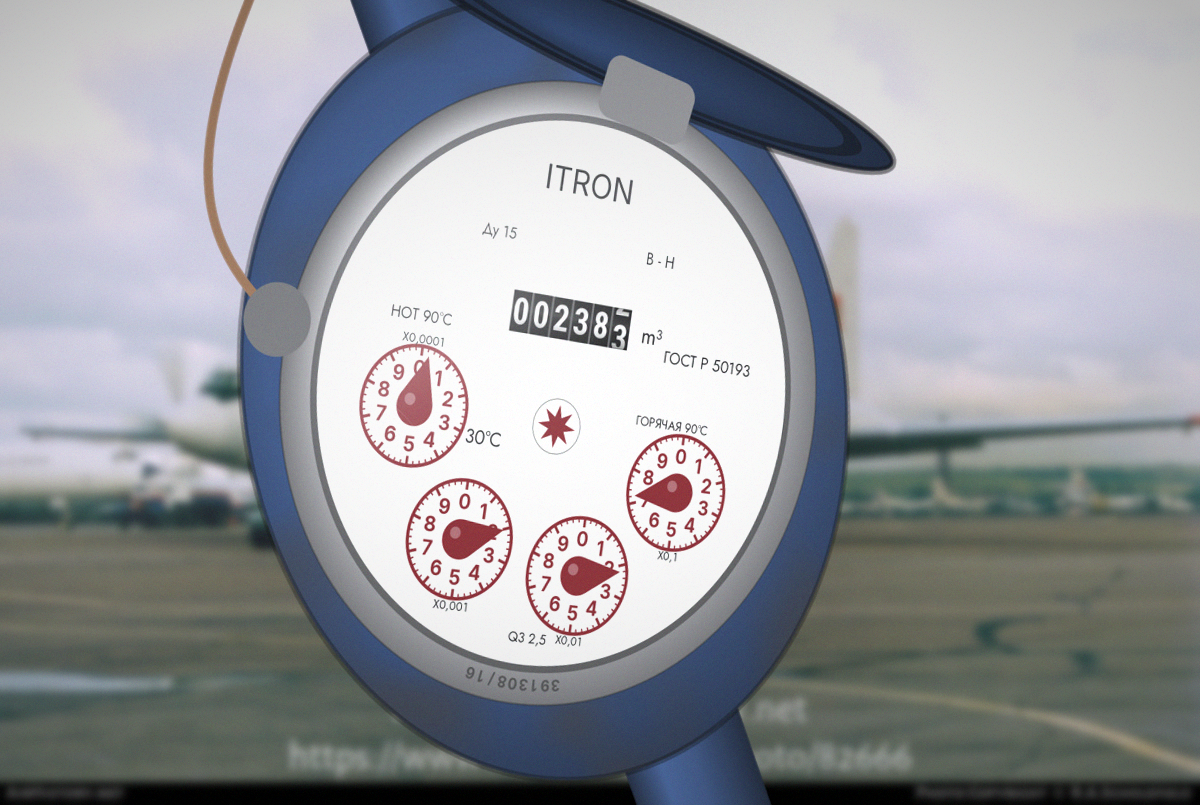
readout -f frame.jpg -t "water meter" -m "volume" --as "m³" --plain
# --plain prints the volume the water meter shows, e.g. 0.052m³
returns 2382.7220m³
